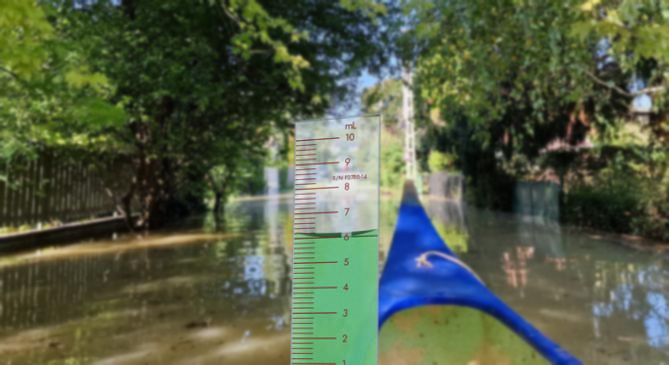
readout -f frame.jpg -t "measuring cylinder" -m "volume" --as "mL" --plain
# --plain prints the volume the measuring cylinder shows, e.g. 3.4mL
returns 6mL
